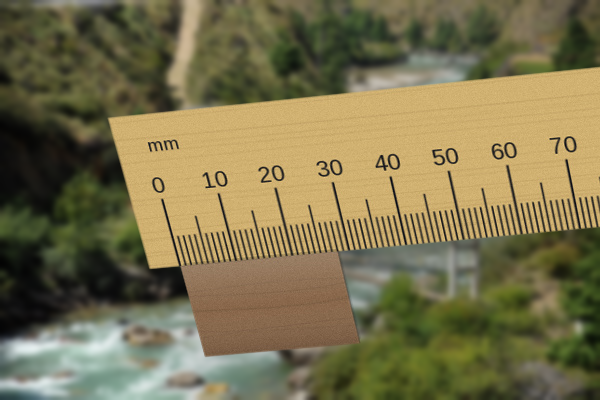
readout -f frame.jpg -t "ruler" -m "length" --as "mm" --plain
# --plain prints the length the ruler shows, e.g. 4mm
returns 28mm
